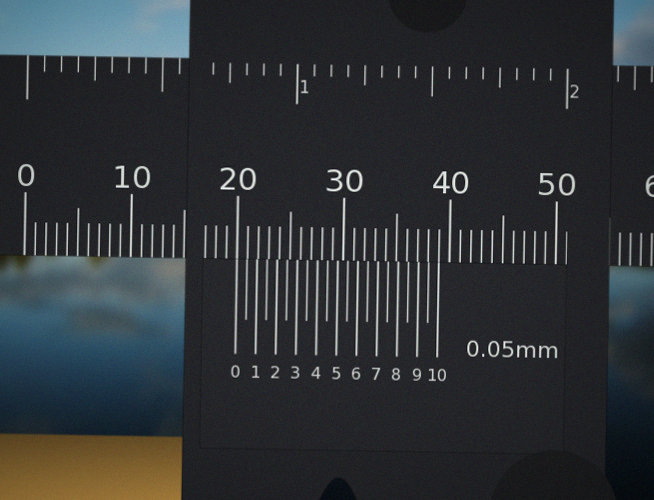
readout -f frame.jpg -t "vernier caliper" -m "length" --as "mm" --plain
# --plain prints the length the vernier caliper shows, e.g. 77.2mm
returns 20.0mm
